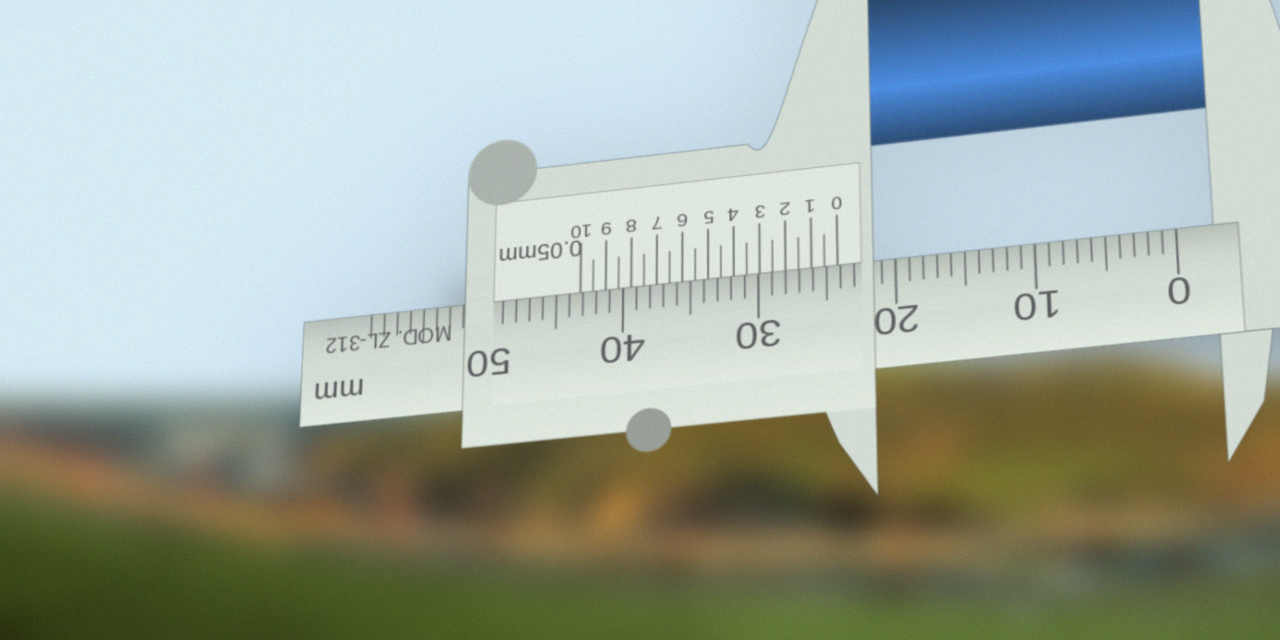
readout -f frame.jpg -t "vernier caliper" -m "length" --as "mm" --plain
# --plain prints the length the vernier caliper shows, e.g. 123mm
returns 24.2mm
